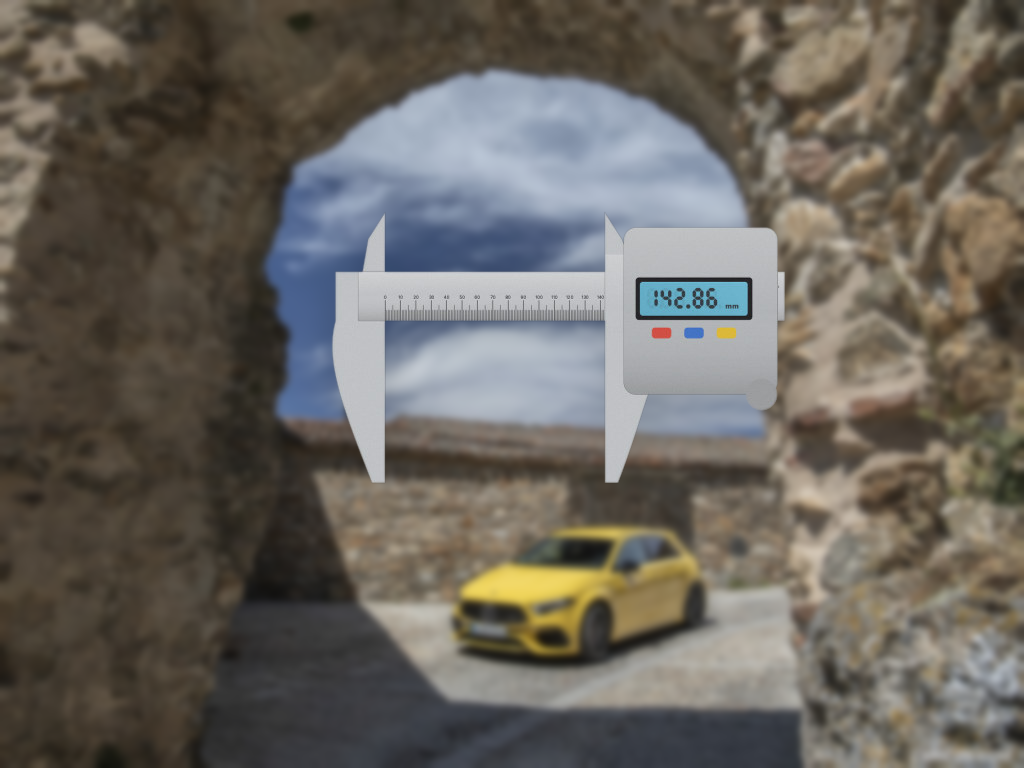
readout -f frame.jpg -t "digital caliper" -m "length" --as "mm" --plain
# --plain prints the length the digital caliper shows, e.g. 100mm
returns 142.86mm
